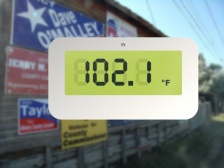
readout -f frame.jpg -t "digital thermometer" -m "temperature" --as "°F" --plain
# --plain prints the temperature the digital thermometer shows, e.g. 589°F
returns 102.1°F
